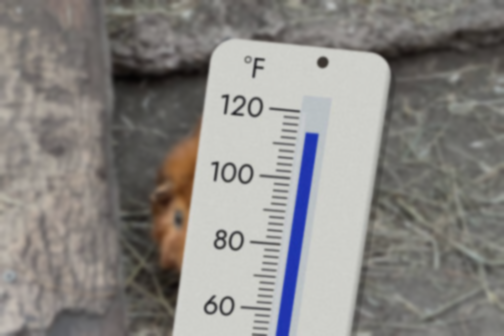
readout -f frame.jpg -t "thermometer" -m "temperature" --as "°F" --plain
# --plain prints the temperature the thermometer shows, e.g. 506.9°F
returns 114°F
